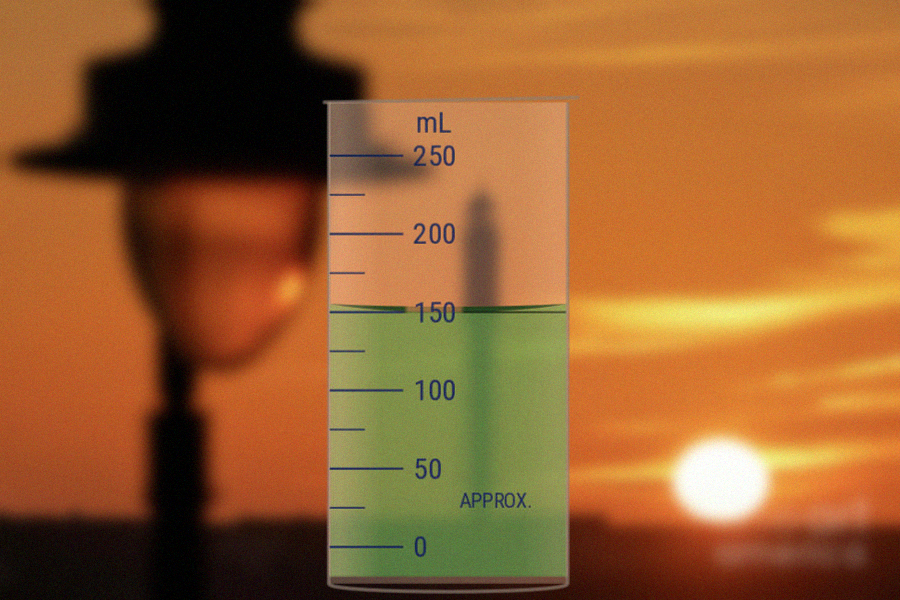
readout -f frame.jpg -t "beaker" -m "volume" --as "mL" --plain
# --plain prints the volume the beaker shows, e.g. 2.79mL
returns 150mL
